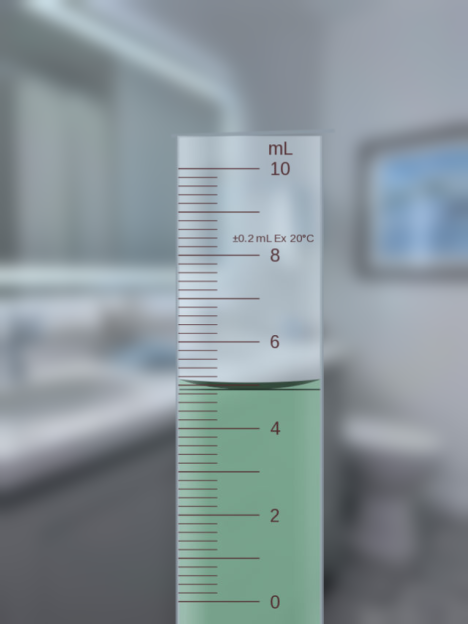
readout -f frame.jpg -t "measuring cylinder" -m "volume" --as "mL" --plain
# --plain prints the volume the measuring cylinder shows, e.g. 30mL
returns 4.9mL
